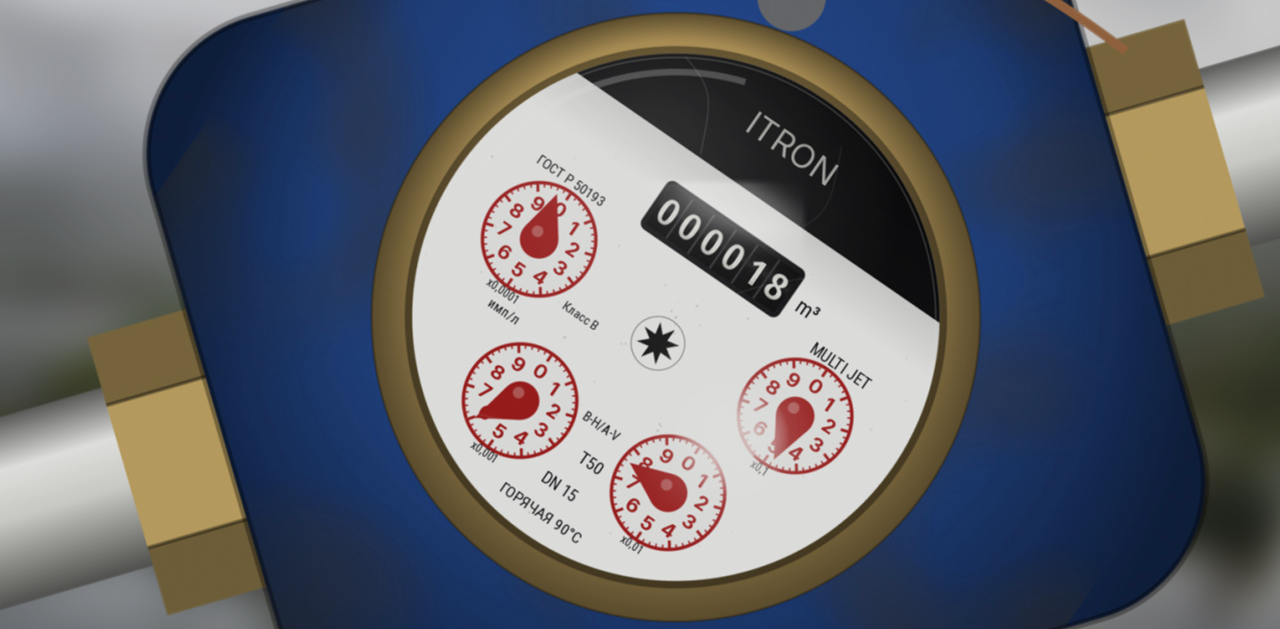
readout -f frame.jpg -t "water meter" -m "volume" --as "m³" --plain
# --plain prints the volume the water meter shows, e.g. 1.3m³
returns 18.4759m³
